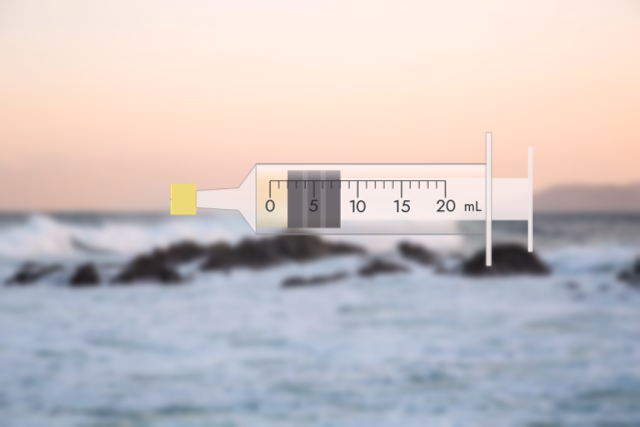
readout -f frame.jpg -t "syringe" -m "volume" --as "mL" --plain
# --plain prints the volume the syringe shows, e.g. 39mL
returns 2mL
